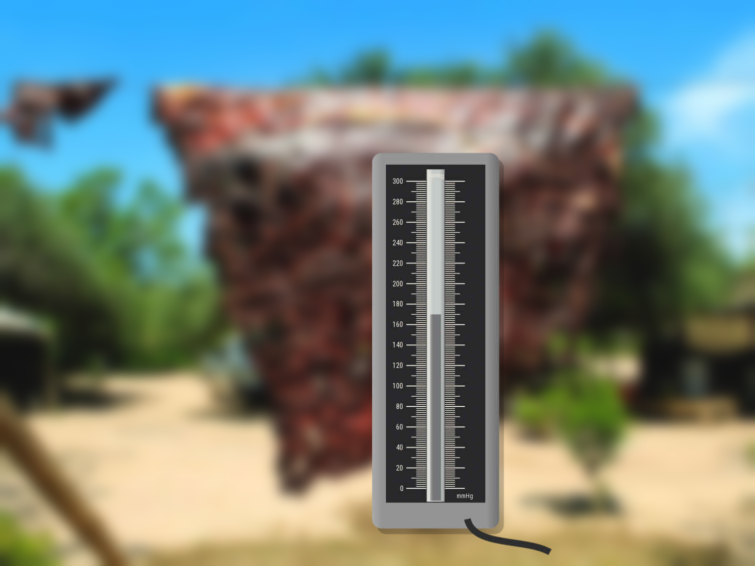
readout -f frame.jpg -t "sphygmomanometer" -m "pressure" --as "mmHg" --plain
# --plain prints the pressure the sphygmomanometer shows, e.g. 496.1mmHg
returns 170mmHg
